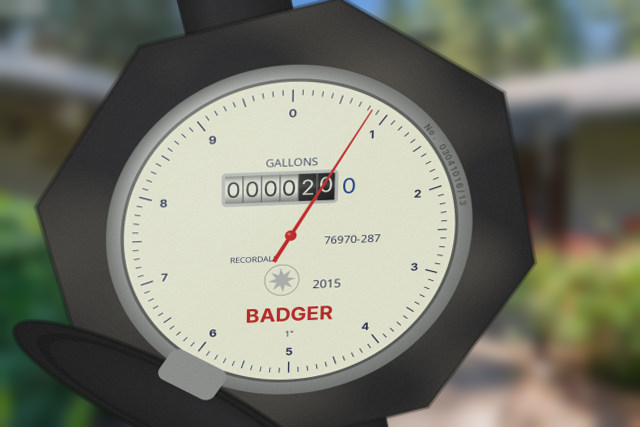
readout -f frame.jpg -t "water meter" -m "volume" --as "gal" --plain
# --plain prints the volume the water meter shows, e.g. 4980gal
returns 200.8gal
